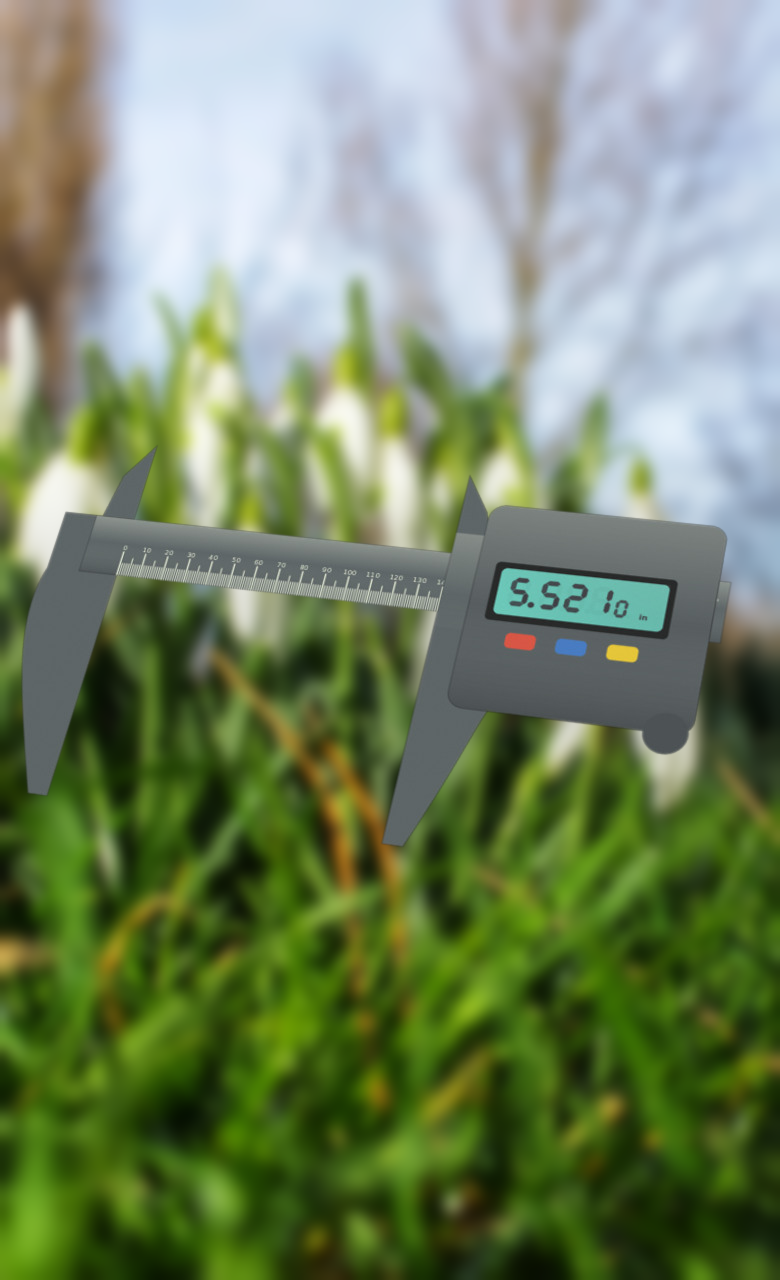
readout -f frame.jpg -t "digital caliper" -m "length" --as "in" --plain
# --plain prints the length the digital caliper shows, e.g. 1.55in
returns 5.5210in
